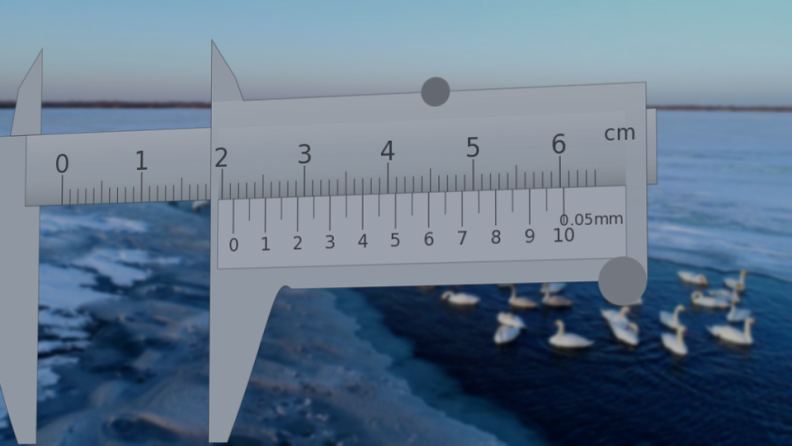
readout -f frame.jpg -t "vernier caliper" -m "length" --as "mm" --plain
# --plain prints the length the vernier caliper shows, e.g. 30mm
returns 21.4mm
